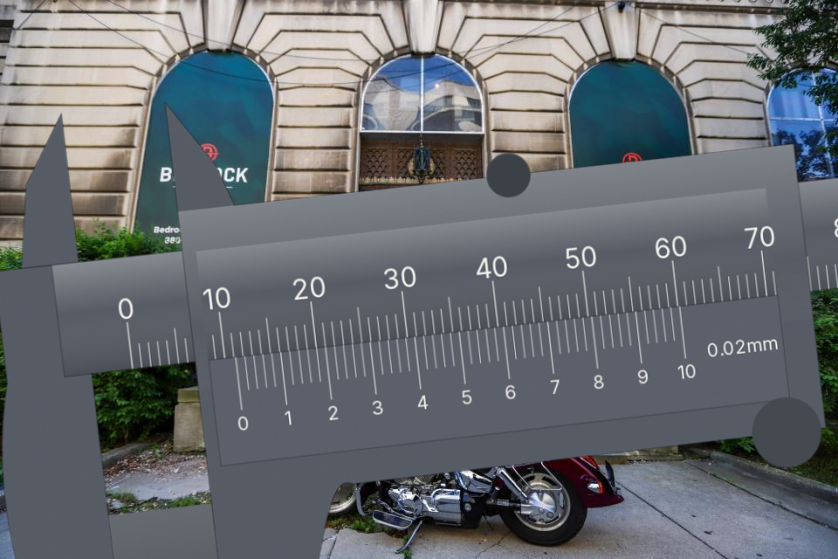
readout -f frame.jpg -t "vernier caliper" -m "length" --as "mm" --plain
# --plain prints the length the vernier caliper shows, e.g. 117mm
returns 11.2mm
